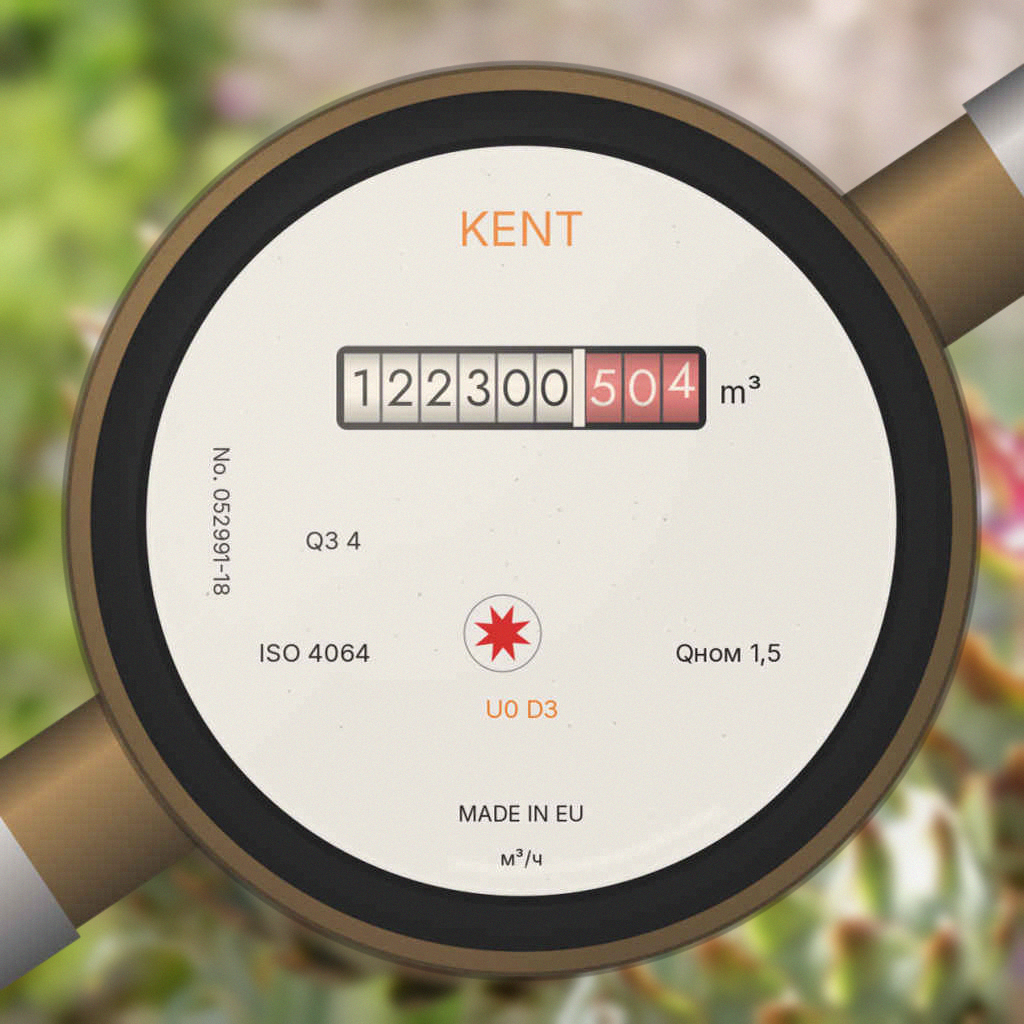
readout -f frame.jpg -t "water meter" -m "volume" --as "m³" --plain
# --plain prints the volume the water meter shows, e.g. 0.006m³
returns 122300.504m³
